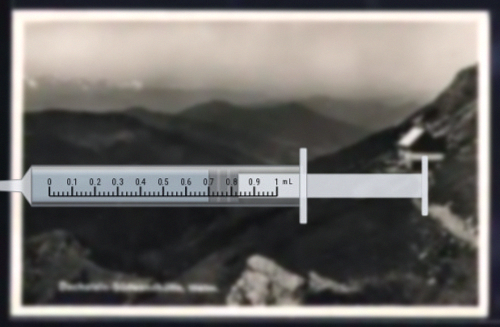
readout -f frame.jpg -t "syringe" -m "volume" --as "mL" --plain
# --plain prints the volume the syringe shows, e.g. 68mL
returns 0.7mL
